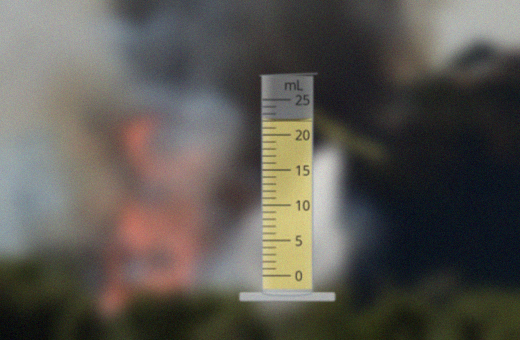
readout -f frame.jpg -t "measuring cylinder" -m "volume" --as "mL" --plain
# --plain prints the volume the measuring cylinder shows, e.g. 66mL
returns 22mL
